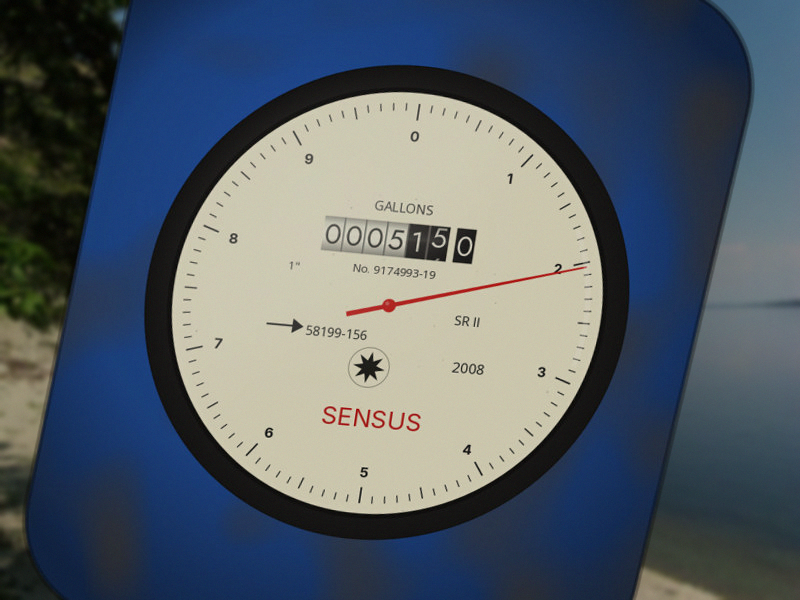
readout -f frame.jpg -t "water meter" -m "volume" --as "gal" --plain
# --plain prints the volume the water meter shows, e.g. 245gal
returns 5152.0gal
